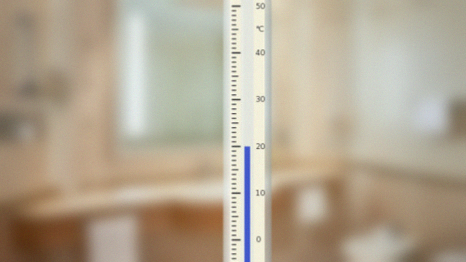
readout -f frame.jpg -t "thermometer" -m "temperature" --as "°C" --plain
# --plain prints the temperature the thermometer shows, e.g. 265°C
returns 20°C
